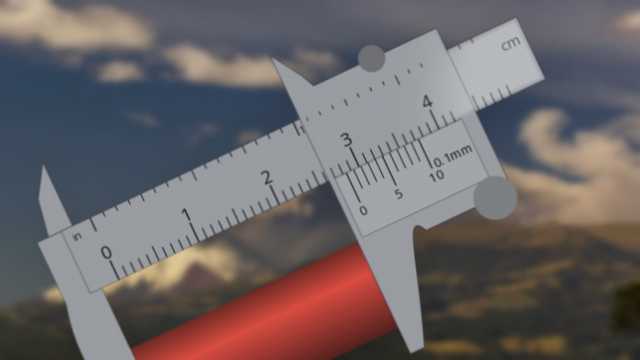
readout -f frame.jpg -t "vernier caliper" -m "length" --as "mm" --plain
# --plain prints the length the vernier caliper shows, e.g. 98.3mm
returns 28.4mm
